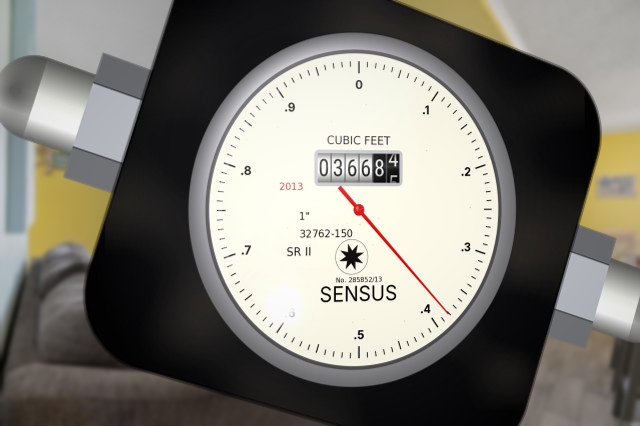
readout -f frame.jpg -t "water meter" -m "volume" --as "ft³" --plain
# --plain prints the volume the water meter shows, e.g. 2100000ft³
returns 36684.38ft³
